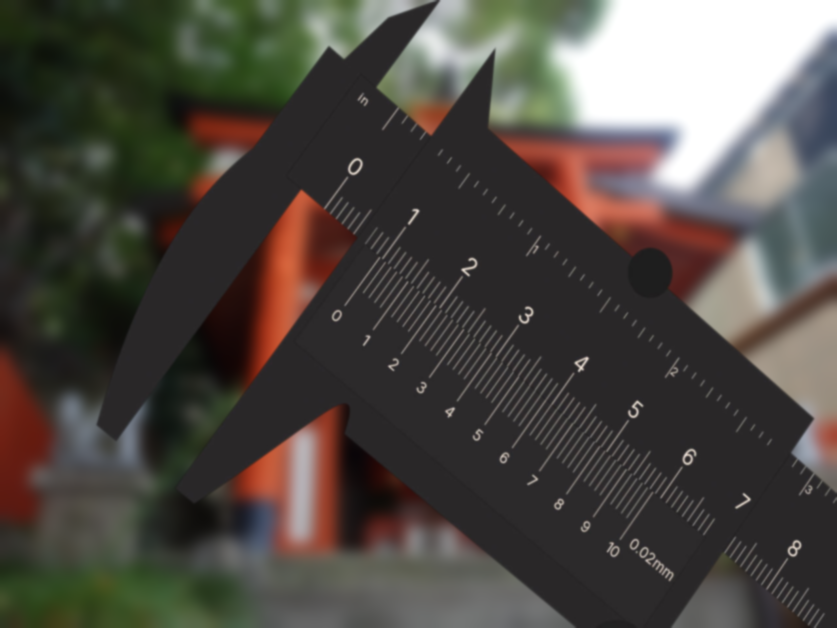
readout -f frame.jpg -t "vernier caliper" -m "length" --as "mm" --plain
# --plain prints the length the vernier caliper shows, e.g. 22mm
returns 9.6mm
